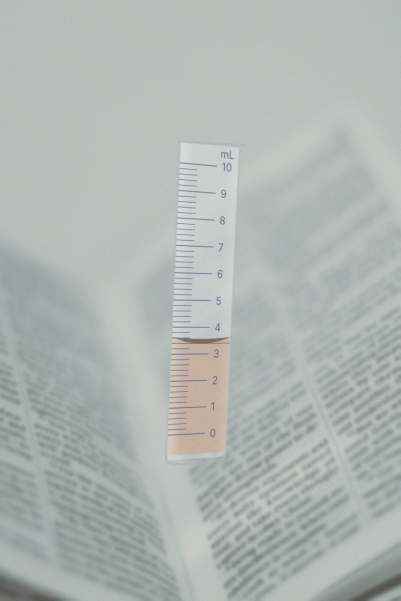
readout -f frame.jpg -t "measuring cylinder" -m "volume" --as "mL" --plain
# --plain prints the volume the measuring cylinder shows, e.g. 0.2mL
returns 3.4mL
